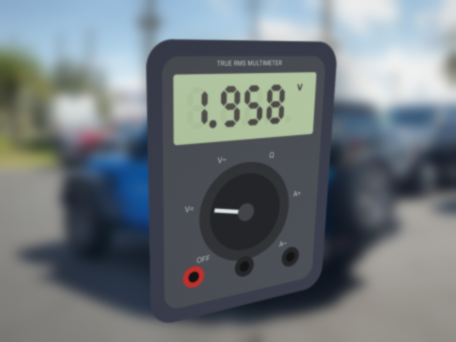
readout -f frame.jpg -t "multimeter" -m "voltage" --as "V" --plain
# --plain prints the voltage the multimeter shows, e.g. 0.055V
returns 1.958V
